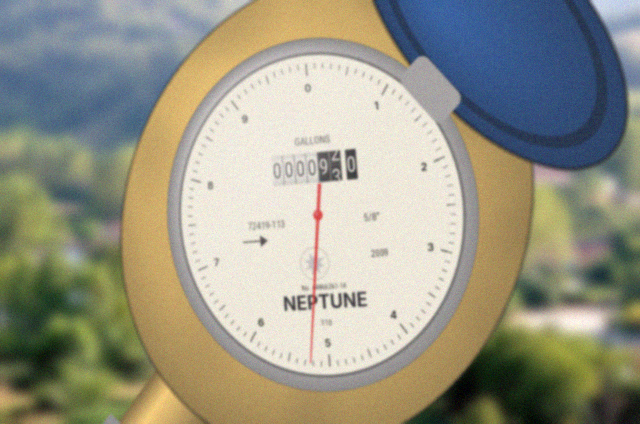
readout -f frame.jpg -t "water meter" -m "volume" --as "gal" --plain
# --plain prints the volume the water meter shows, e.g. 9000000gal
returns 925.2gal
